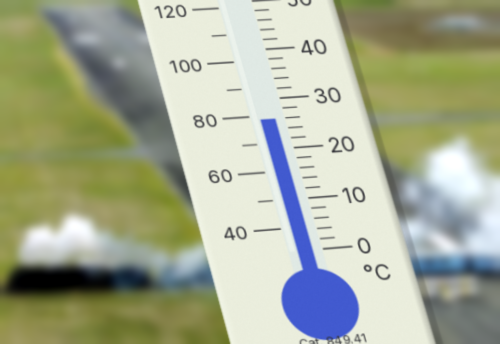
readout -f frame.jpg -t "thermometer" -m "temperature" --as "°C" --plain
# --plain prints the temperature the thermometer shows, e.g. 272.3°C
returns 26°C
